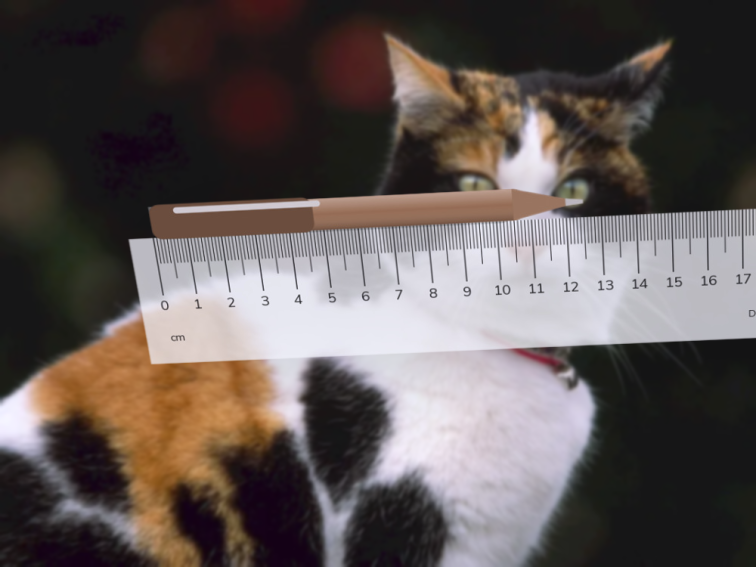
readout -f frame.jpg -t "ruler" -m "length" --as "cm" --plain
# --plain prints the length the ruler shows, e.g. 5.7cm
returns 12.5cm
